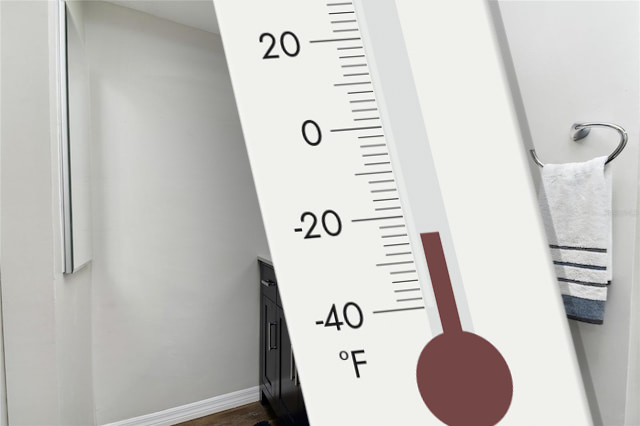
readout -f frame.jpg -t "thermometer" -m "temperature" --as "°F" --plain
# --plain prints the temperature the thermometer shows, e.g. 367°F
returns -24°F
